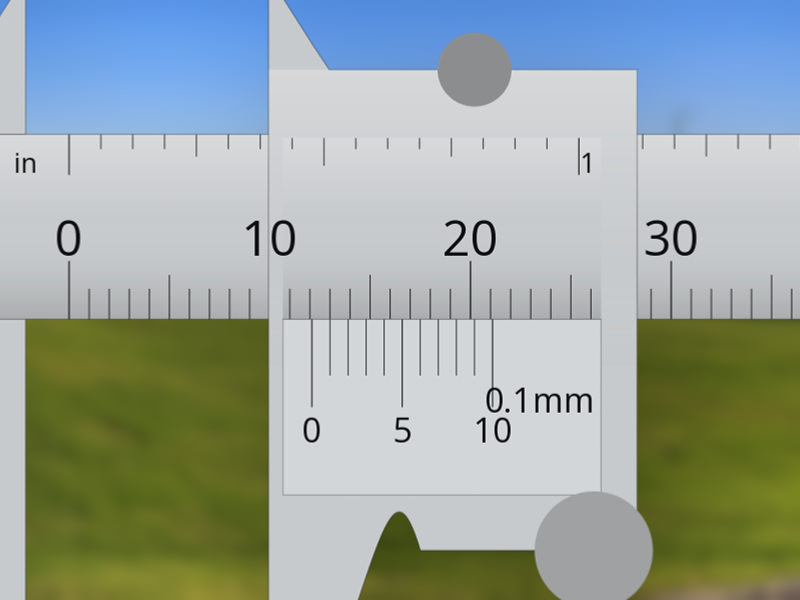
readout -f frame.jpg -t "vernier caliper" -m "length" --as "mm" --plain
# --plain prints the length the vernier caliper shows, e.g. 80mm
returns 12.1mm
